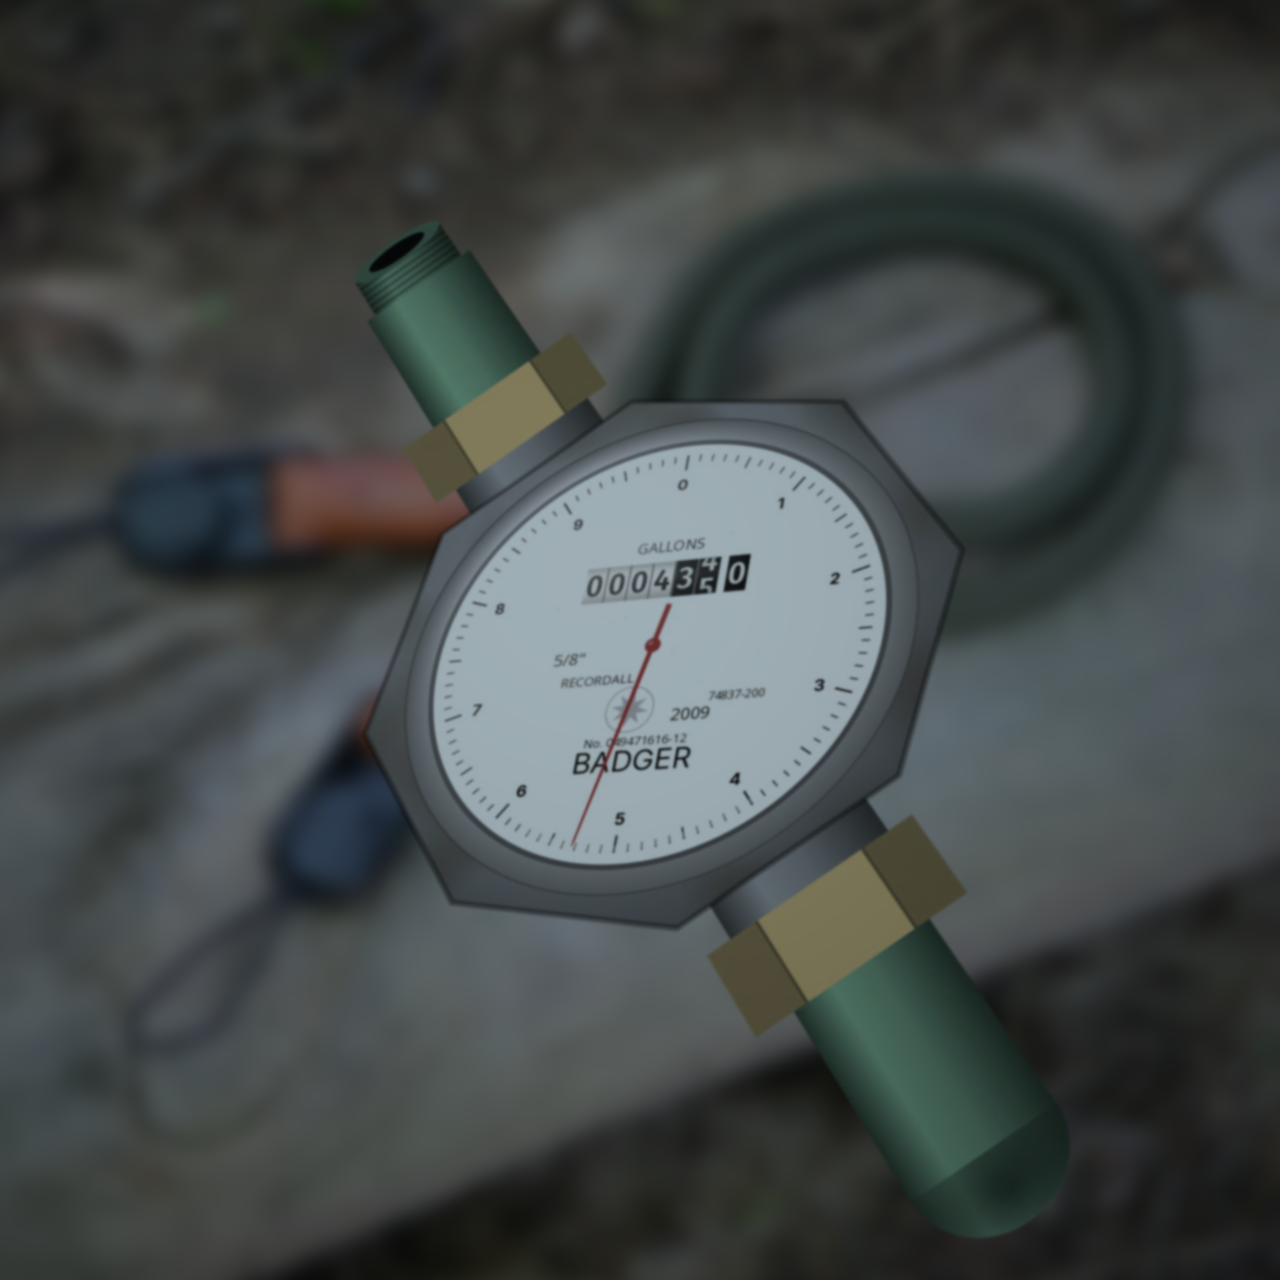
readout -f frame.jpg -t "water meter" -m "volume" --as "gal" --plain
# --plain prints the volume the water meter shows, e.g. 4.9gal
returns 4345.3gal
